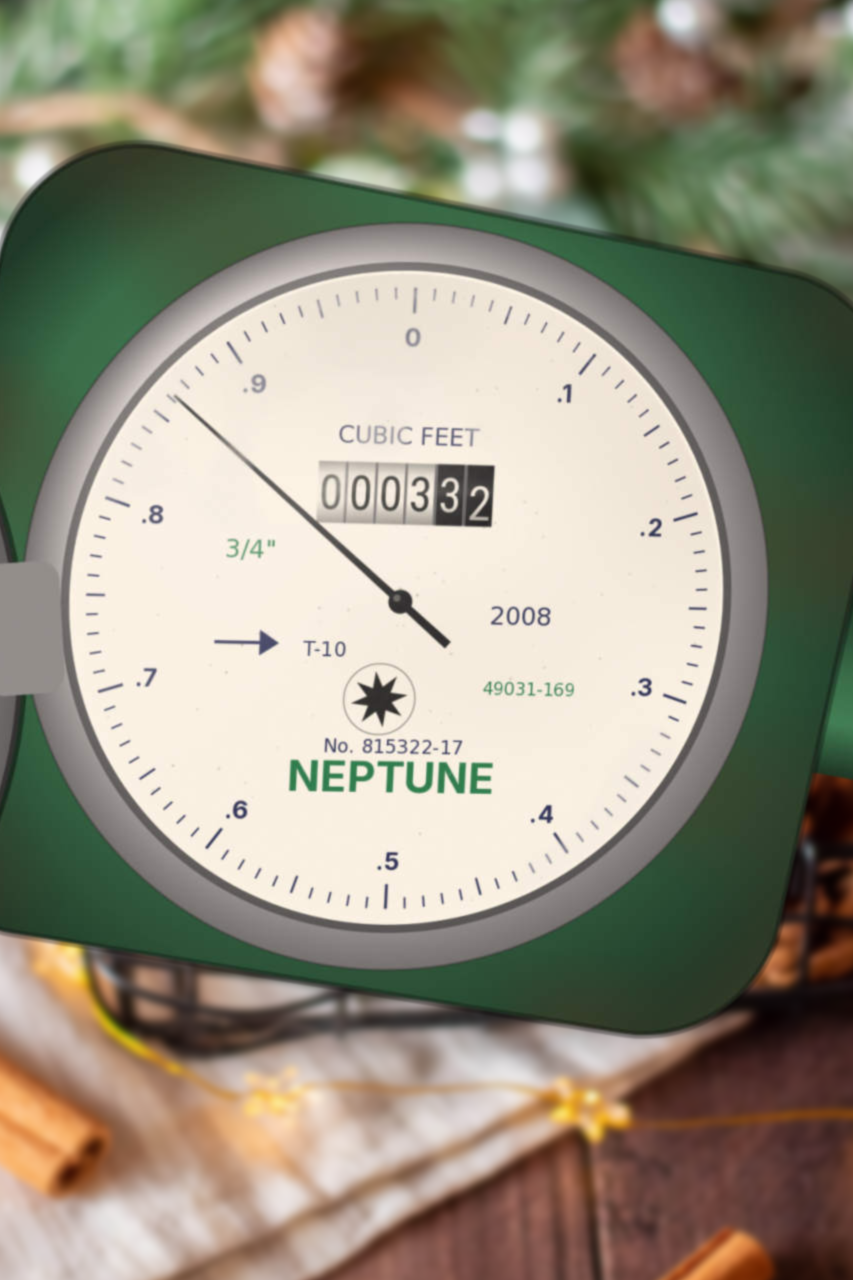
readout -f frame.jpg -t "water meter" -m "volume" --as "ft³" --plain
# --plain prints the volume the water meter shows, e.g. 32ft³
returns 331.86ft³
